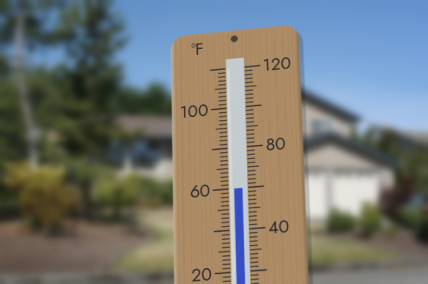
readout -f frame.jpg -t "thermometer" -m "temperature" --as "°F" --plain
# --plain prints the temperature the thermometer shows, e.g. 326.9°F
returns 60°F
